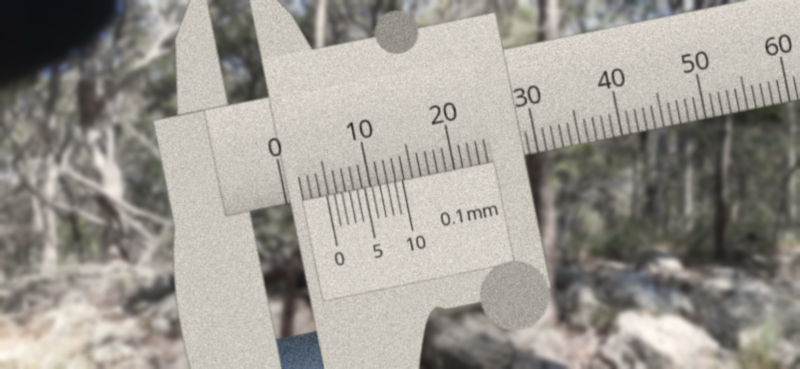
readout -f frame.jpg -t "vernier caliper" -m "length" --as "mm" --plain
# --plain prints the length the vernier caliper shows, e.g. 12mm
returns 4.8mm
